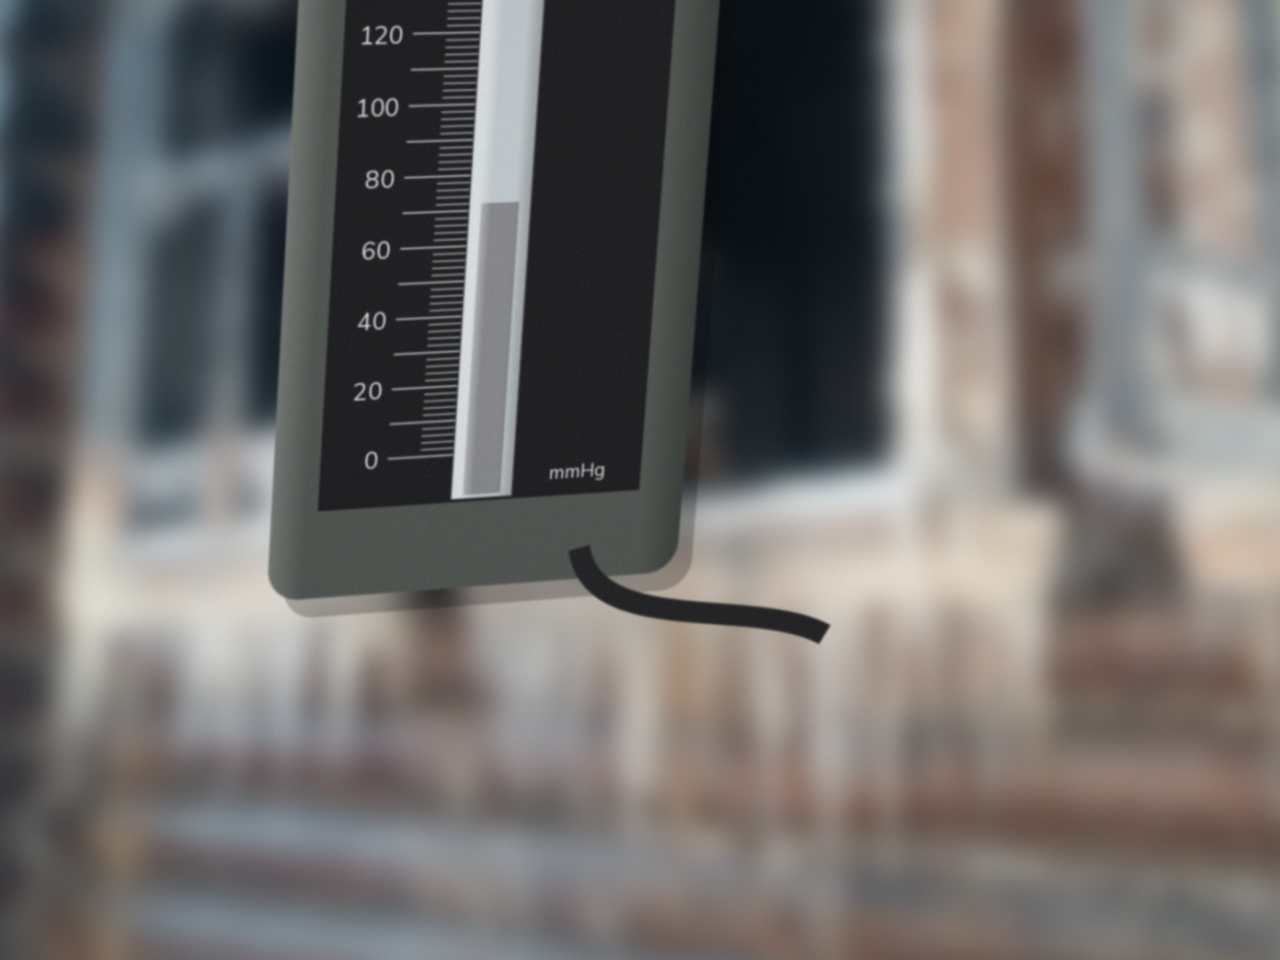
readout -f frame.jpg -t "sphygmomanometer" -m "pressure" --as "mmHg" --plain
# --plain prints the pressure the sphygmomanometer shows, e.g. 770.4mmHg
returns 72mmHg
